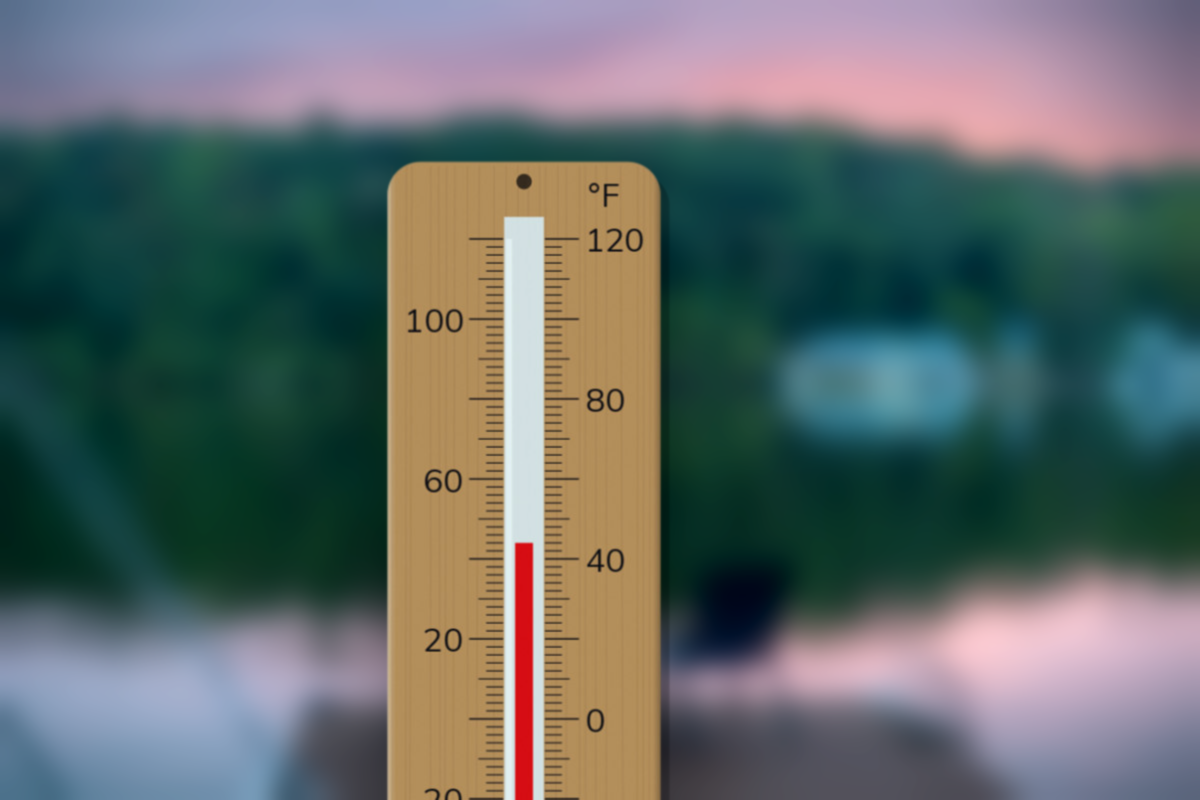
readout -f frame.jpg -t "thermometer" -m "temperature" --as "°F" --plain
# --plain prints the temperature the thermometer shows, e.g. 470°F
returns 44°F
